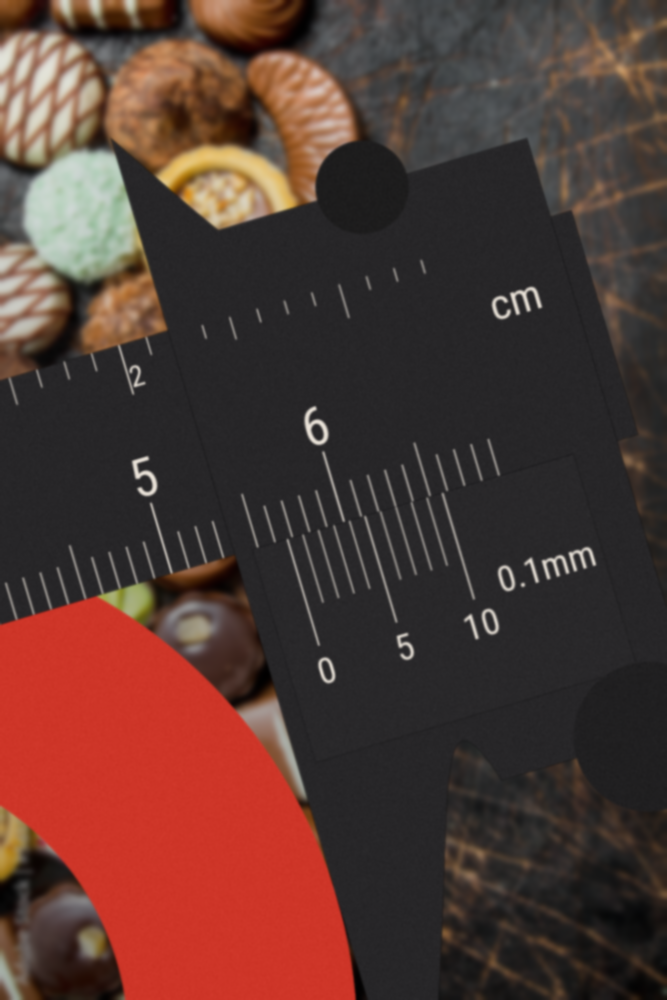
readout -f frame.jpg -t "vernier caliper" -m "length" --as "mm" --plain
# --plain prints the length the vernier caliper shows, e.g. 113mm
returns 56.7mm
